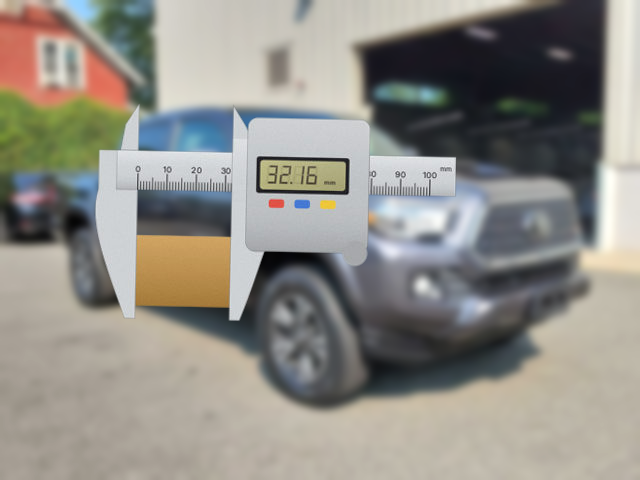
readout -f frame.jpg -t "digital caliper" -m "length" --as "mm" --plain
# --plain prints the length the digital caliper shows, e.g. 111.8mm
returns 32.16mm
